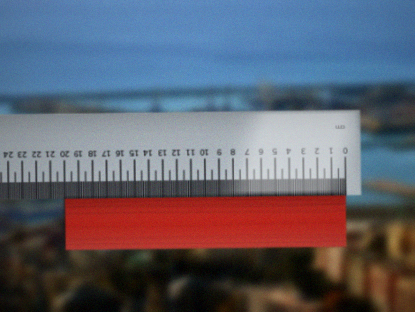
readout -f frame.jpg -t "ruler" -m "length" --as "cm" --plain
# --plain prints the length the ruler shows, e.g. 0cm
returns 20cm
